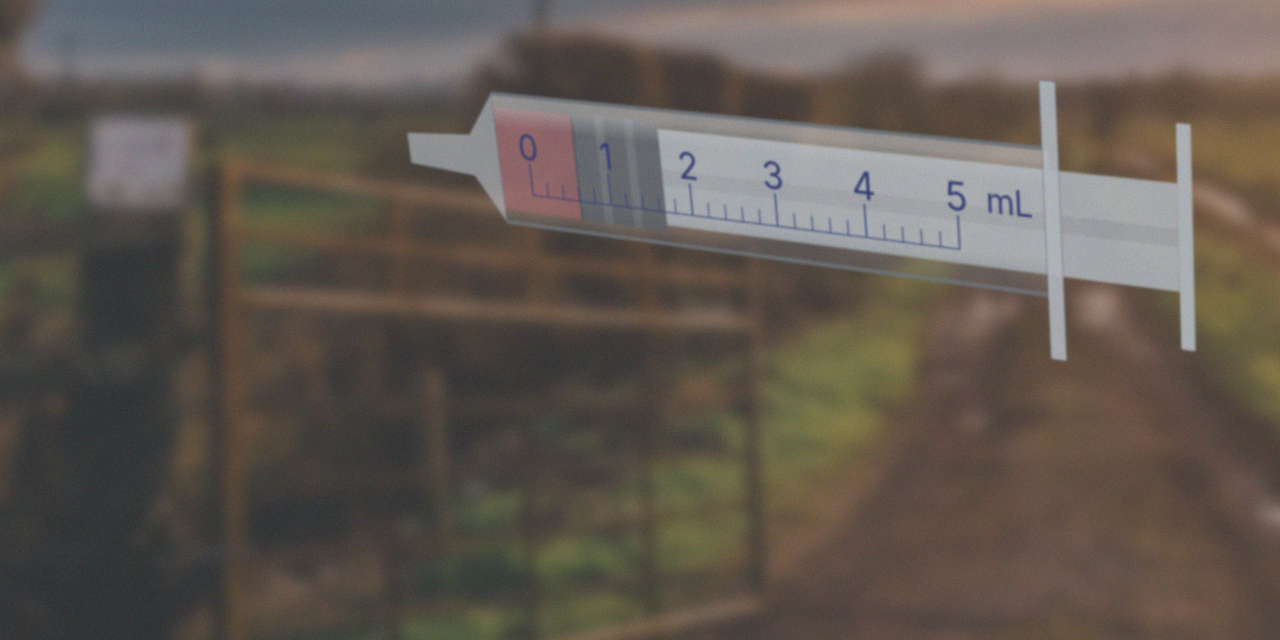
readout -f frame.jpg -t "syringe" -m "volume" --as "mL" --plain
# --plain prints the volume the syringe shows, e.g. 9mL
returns 0.6mL
